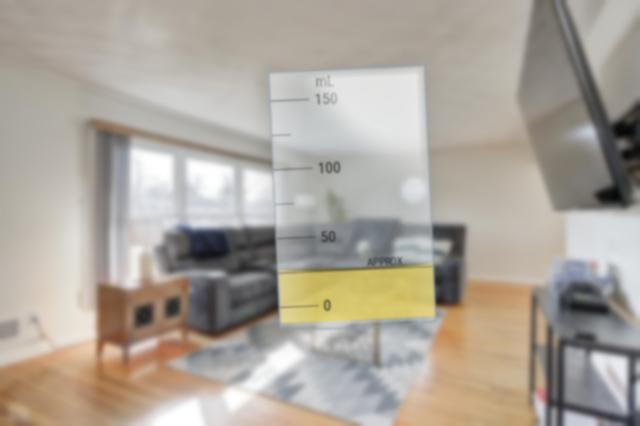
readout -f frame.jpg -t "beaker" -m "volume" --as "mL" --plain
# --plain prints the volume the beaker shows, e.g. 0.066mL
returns 25mL
